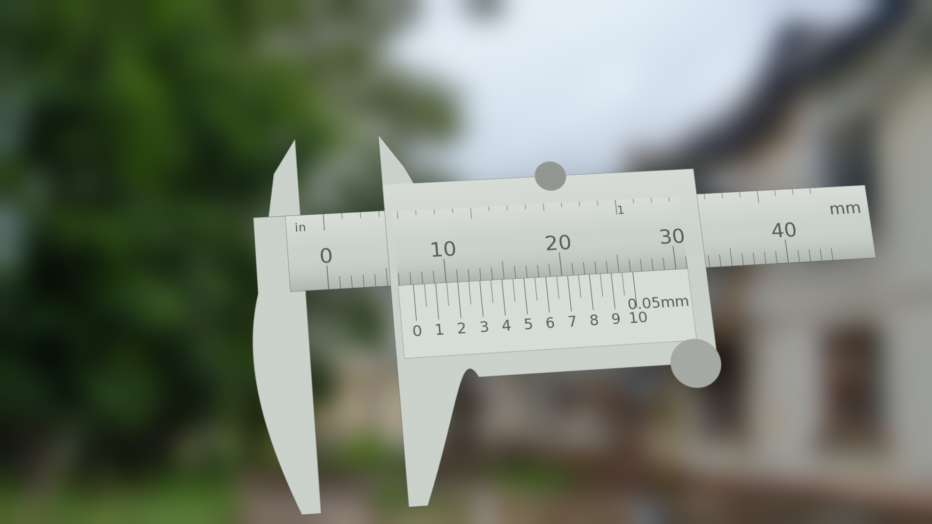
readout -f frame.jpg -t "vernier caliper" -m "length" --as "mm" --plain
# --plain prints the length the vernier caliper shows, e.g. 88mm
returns 7.2mm
